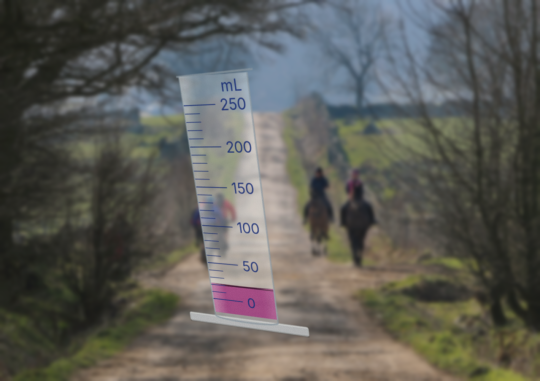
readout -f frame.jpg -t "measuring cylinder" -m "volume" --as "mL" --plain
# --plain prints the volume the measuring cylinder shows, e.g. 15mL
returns 20mL
